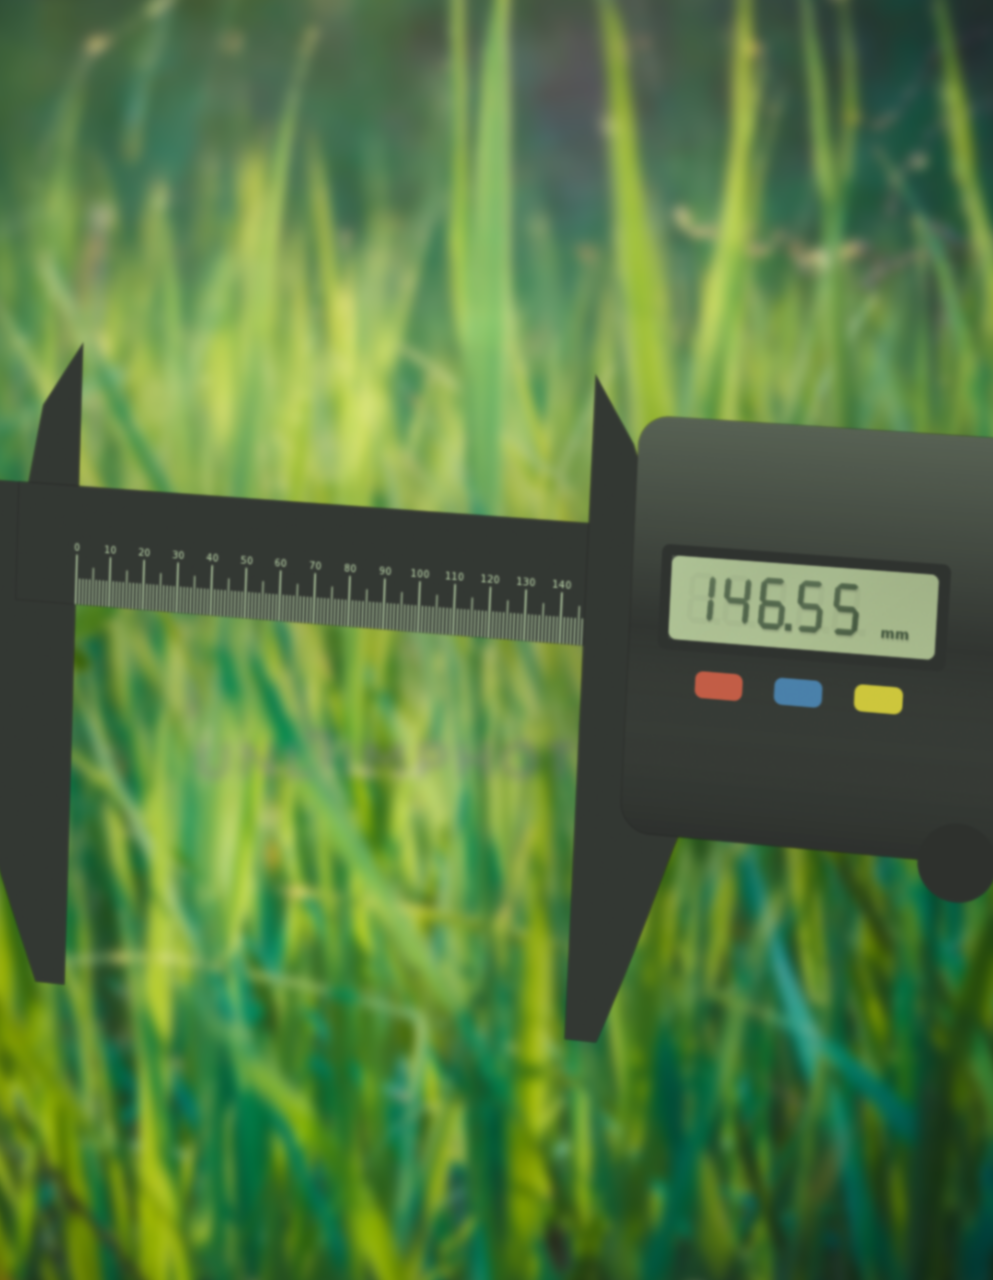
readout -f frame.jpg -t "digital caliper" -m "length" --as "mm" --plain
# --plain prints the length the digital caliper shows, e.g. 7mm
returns 146.55mm
